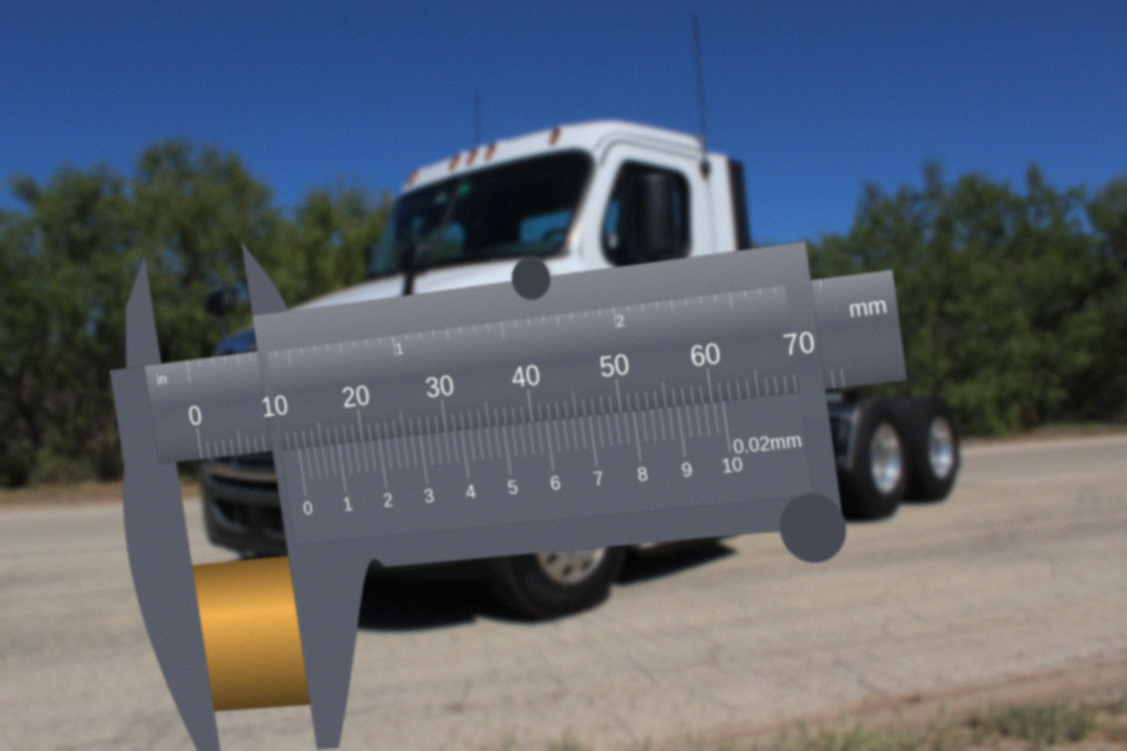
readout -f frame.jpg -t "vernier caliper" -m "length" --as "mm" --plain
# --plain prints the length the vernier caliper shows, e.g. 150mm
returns 12.2mm
